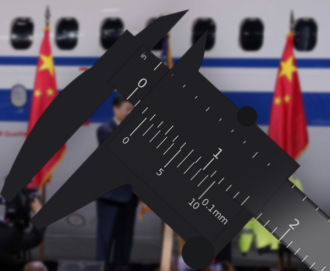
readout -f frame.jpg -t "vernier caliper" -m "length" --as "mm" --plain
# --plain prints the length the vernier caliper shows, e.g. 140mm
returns 2.6mm
